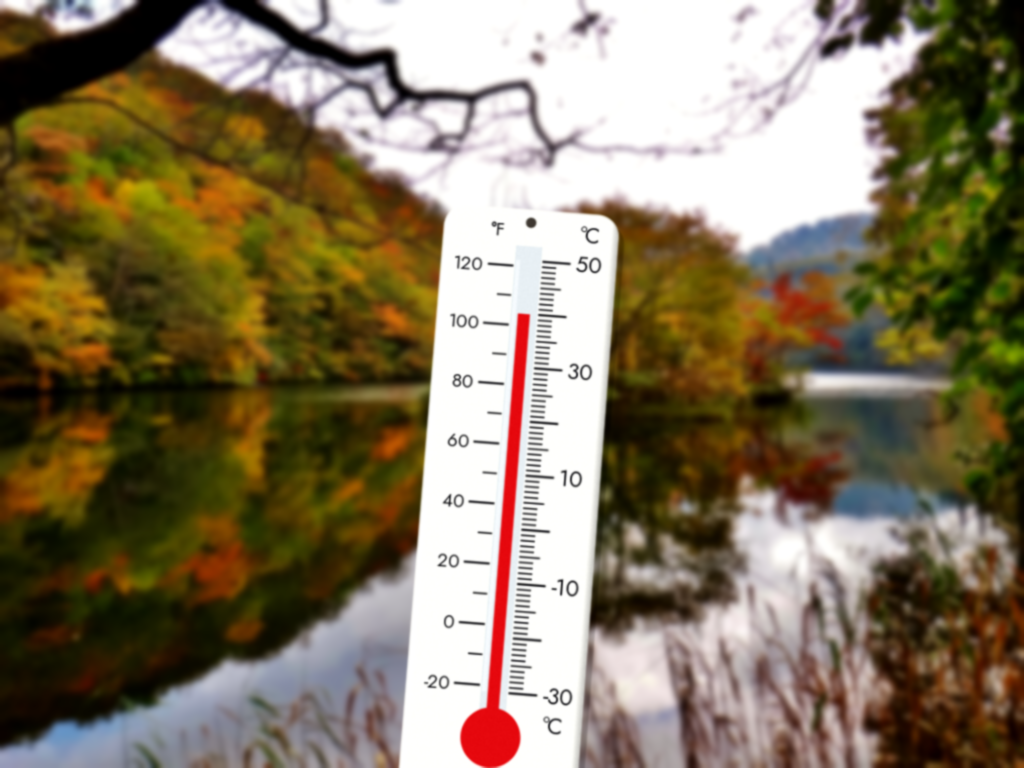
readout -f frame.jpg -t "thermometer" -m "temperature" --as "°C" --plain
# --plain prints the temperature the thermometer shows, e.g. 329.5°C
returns 40°C
